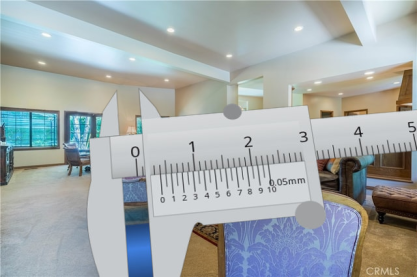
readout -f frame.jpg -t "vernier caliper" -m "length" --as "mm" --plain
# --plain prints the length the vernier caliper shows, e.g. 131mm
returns 4.0mm
